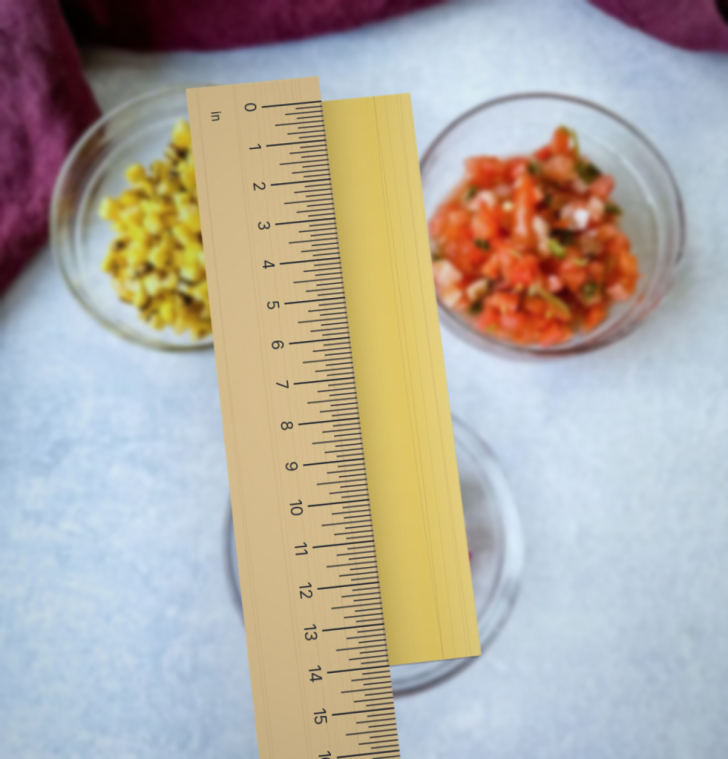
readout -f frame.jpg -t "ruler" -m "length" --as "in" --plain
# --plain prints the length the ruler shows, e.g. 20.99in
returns 14in
